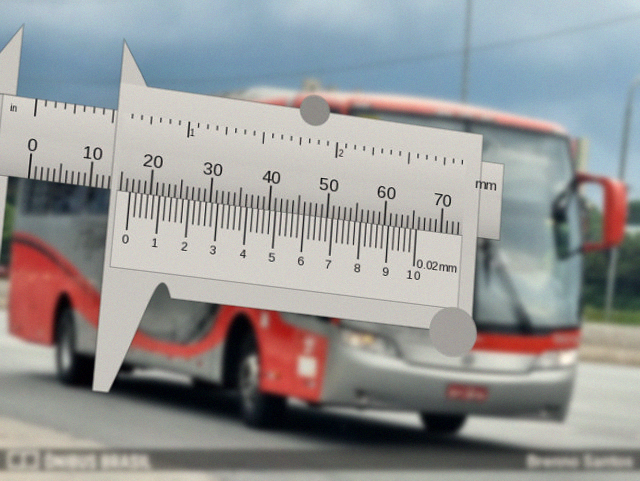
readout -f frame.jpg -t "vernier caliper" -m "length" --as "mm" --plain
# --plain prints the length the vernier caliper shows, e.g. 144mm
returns 16.6mm
